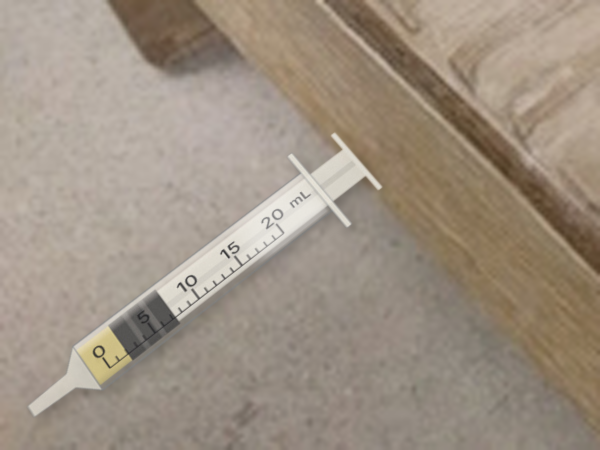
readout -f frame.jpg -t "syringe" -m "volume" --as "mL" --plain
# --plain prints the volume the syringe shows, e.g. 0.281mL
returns 2mL
